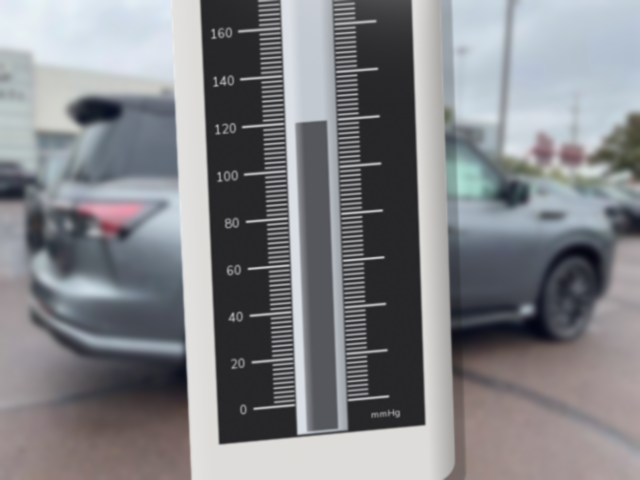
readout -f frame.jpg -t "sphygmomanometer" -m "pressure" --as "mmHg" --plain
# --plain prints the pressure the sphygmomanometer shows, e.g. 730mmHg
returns 120mmHg
